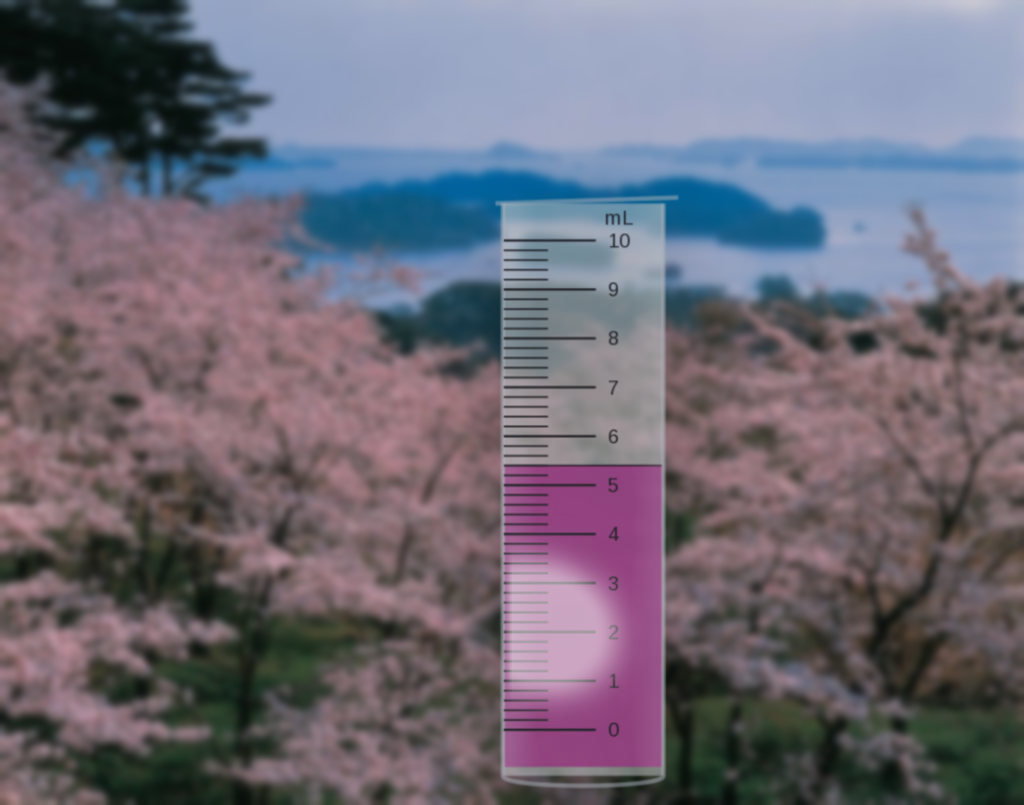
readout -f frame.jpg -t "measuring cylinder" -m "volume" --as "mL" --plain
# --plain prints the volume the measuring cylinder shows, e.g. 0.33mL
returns 5.4mL
